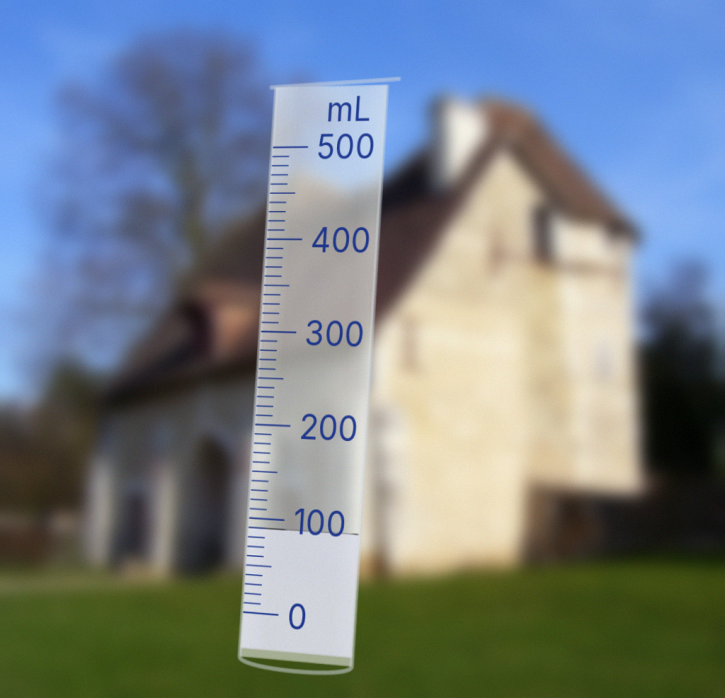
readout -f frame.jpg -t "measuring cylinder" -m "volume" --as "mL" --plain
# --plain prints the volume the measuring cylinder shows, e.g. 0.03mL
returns 90mL
